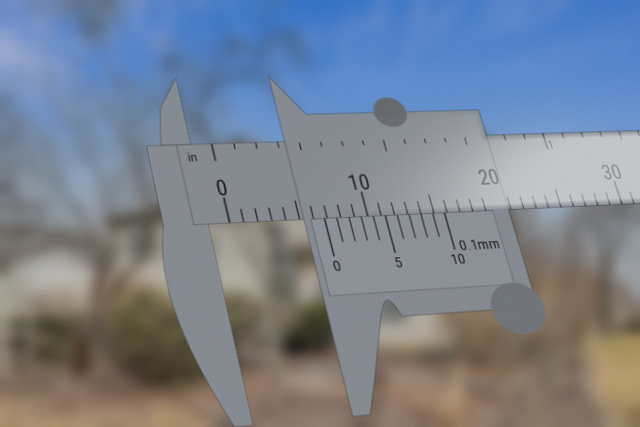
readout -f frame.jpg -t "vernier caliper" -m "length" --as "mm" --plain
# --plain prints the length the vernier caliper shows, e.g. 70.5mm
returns 6.8mm
